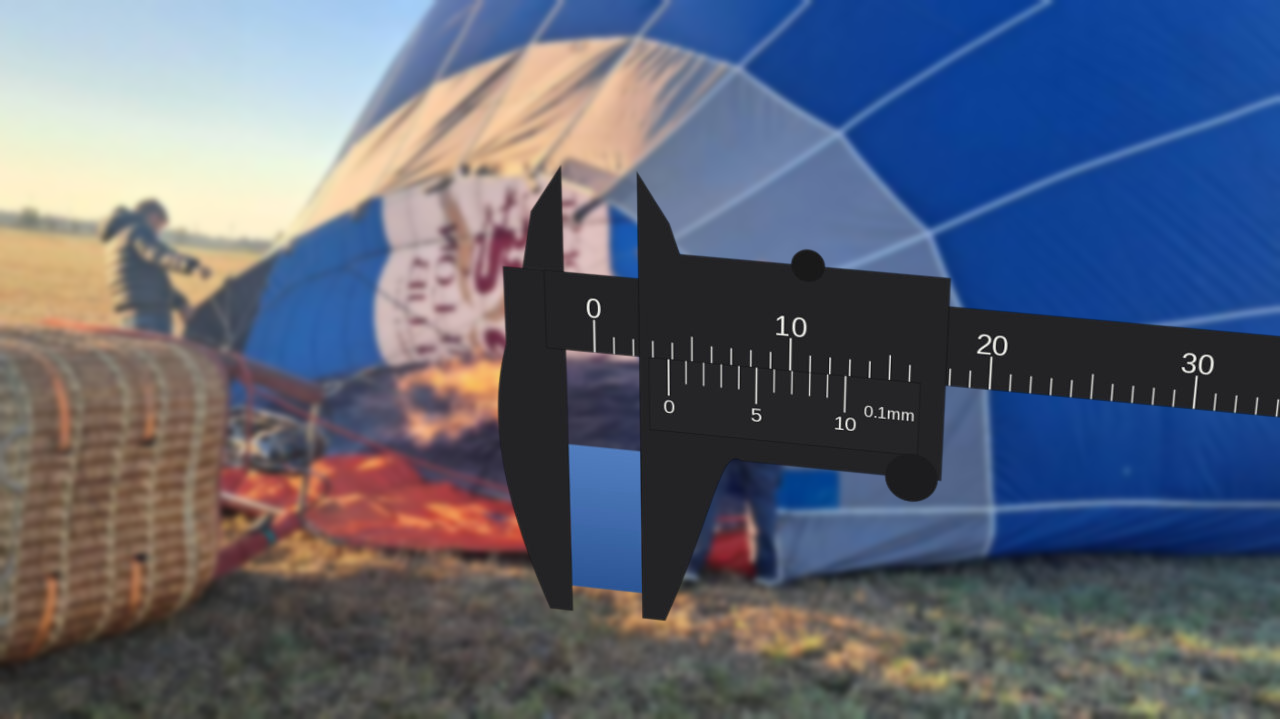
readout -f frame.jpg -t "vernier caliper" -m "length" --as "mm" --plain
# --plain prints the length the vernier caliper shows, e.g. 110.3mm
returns 3.8mm
